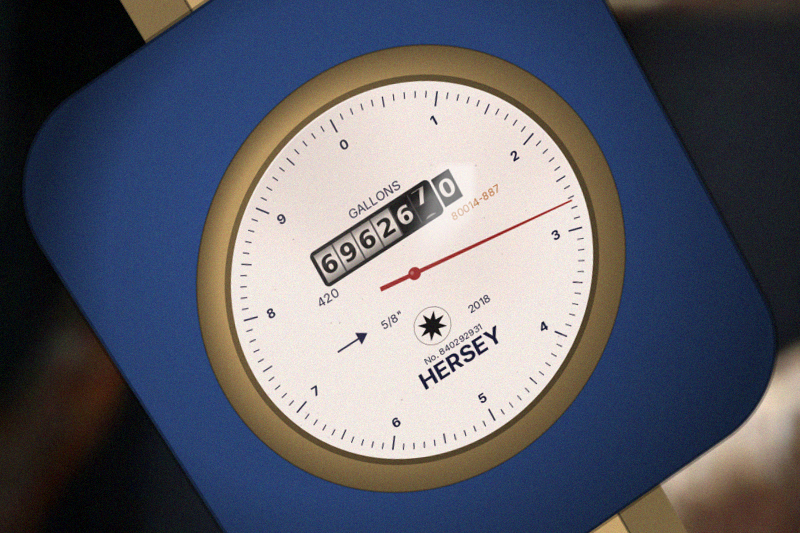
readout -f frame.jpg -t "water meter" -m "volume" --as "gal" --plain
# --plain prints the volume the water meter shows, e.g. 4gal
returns 6962672.7gal
